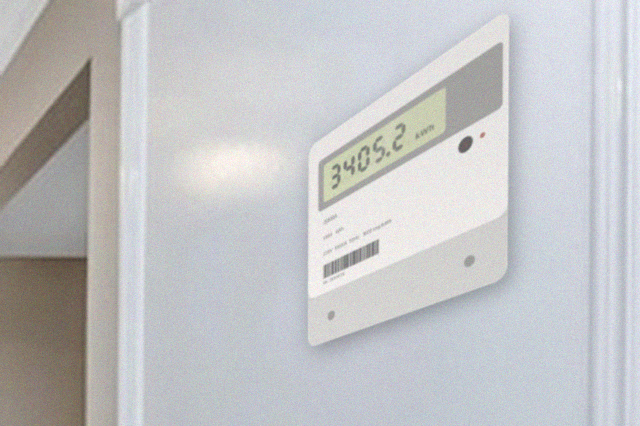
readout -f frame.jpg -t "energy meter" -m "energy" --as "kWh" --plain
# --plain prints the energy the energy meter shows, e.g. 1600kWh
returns 3405.2kWh
